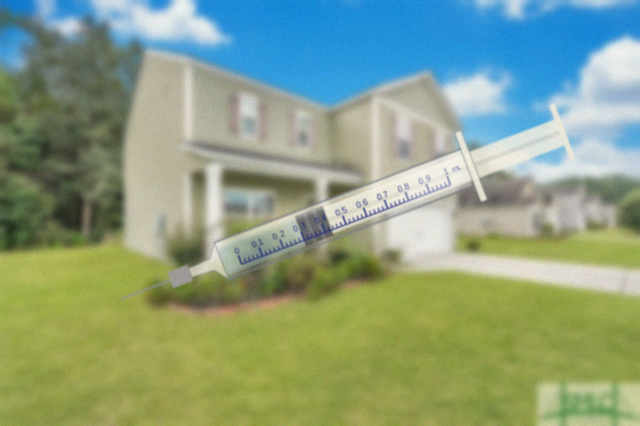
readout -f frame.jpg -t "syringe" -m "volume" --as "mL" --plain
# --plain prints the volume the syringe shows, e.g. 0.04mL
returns 0.3mL
